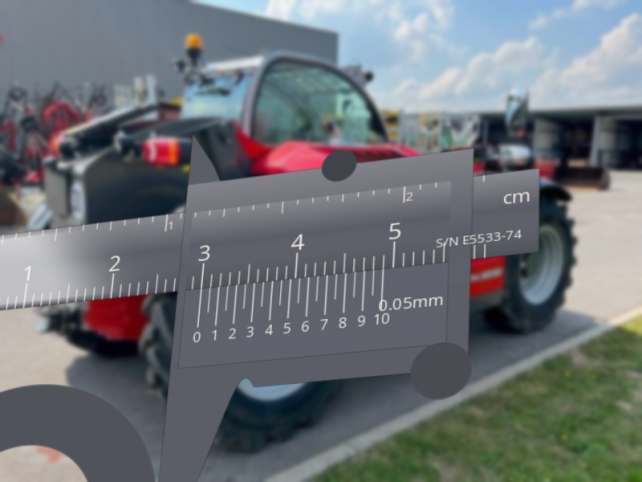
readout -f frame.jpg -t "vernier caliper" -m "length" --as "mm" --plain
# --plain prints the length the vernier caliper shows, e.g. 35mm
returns 30.0mm
